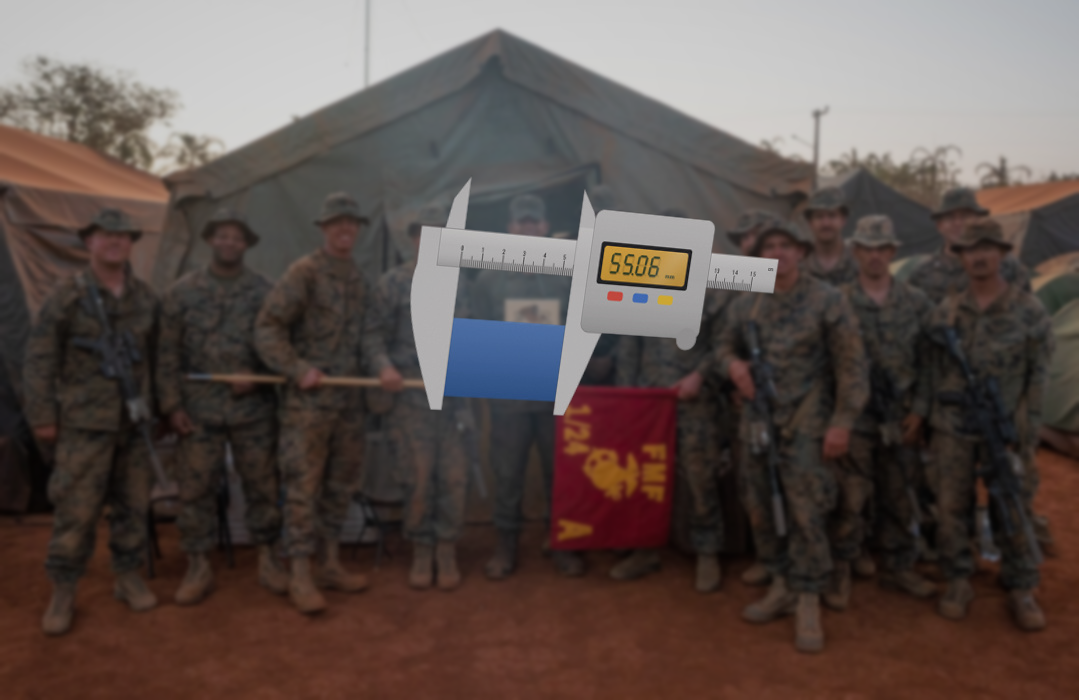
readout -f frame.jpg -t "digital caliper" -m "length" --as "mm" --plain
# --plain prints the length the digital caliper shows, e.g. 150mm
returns 55.06mm
